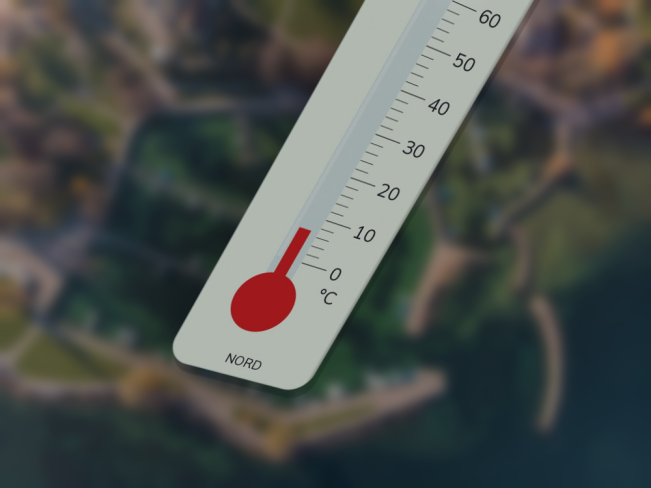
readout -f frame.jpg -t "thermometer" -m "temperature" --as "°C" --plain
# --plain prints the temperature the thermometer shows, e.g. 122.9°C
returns 7°C
